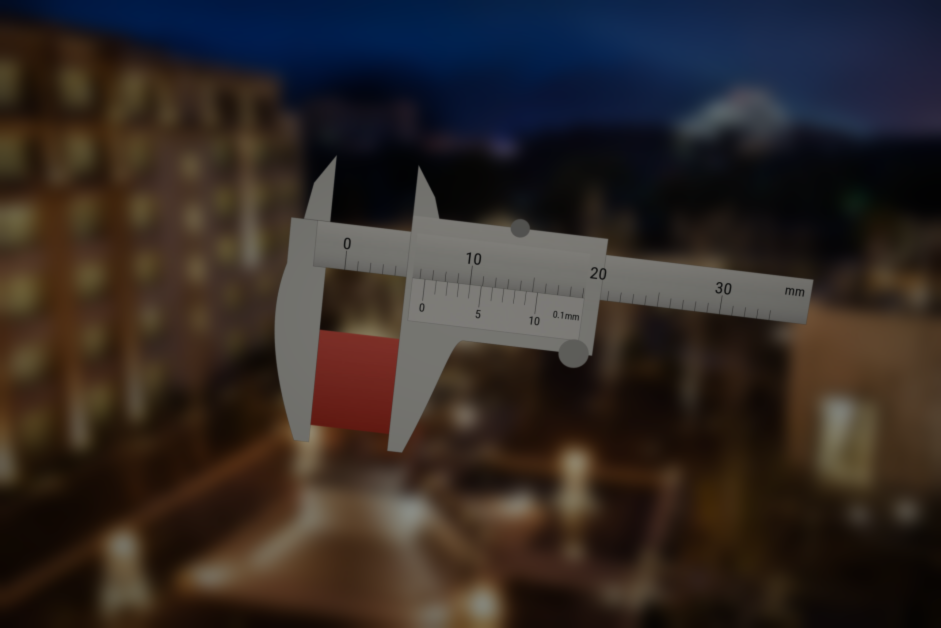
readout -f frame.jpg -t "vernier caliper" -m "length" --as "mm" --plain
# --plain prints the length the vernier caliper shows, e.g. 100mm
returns 6.4mm
